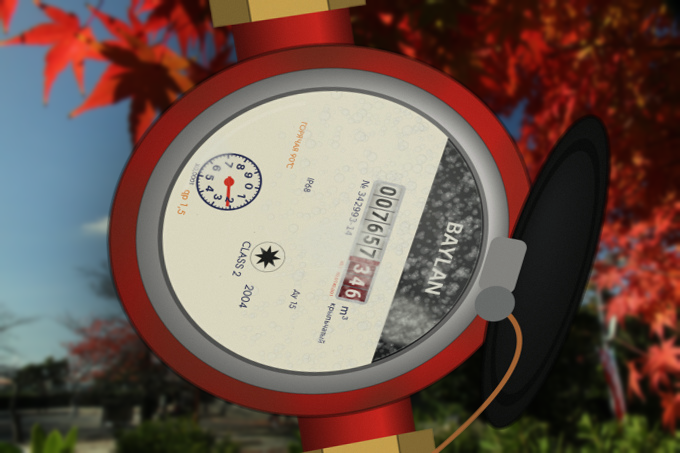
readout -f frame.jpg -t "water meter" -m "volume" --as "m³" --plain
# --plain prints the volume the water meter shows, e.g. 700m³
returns 7657.3462m³
